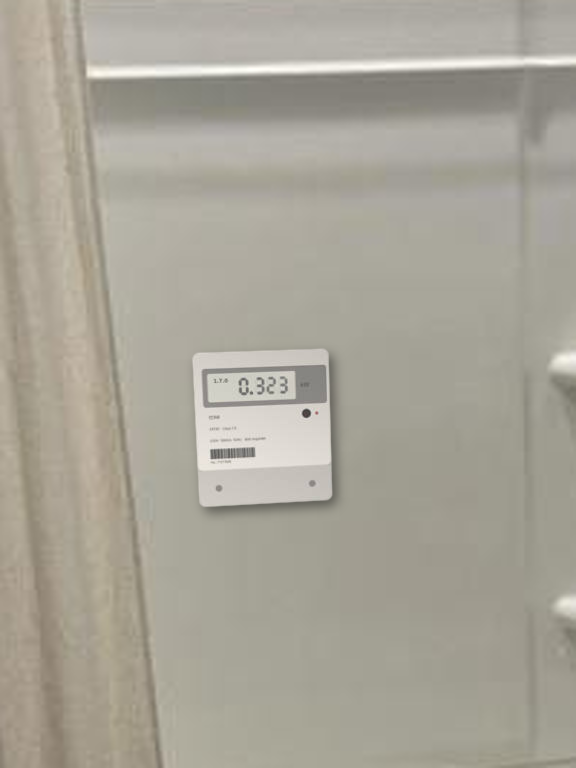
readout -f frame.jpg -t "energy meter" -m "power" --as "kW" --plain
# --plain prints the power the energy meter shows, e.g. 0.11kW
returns 0.323kW
